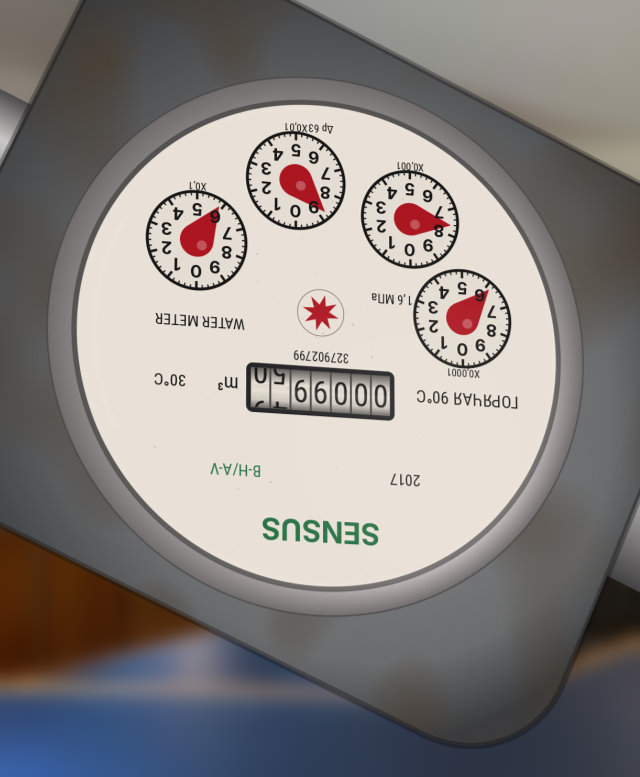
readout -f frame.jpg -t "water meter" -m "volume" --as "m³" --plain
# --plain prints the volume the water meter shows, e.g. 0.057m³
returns 9949.5876m³
